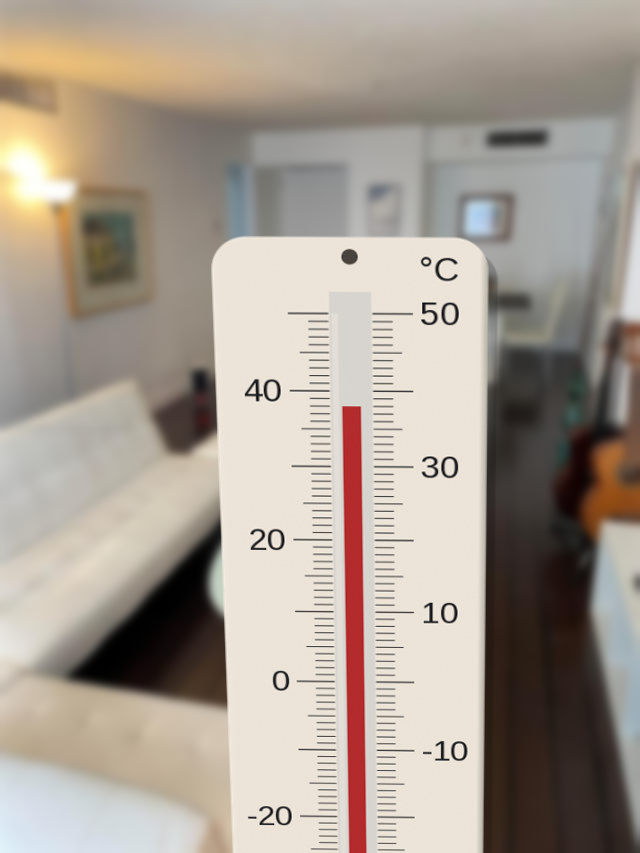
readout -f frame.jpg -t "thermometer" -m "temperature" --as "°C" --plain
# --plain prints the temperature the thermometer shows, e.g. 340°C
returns 38°C
